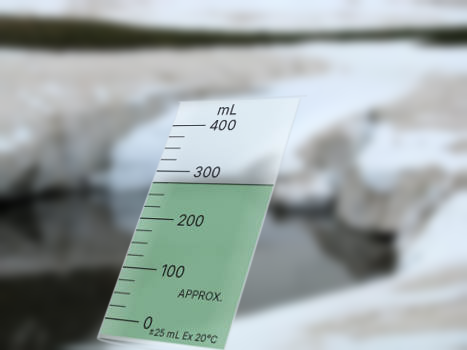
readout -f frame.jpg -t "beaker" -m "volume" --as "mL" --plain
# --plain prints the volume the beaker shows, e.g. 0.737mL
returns 275mL
